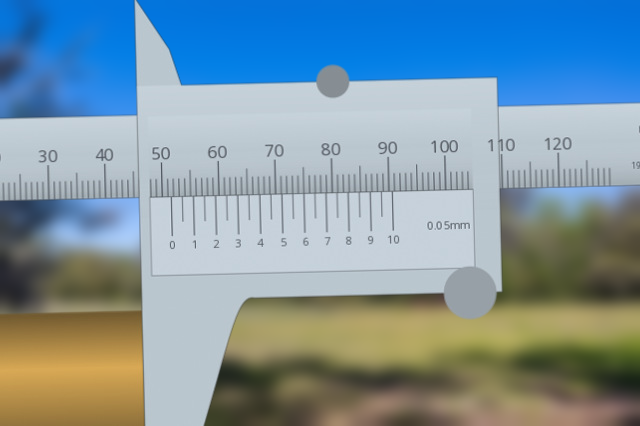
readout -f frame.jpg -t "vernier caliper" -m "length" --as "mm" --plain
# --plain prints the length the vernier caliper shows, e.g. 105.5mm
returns 51.6mm
